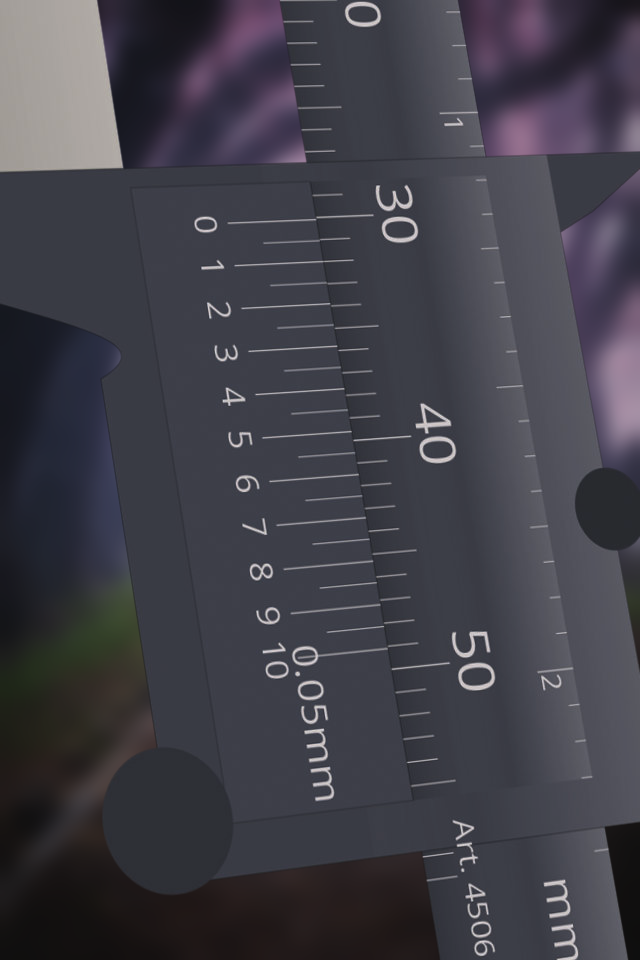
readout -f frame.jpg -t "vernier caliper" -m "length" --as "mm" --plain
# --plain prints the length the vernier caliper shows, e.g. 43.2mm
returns 30.1mm
